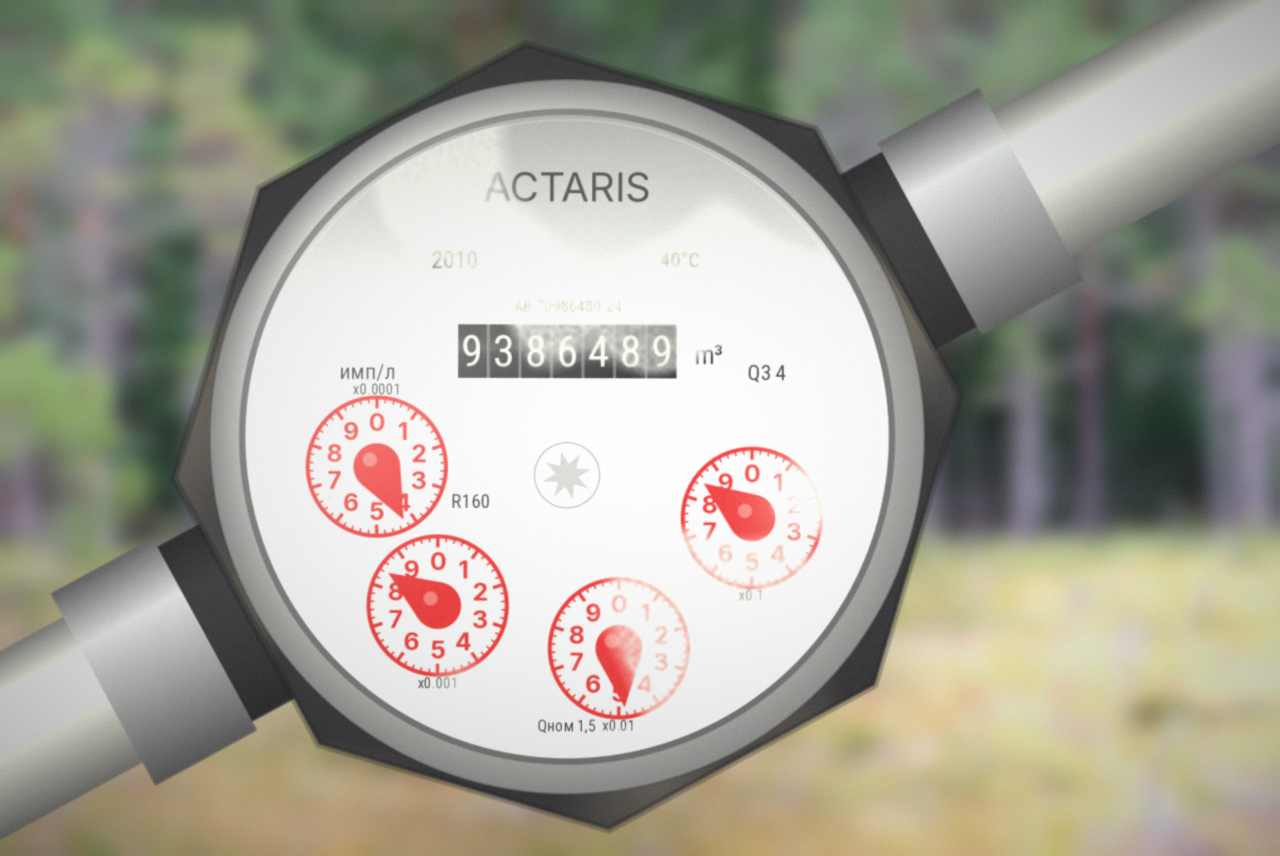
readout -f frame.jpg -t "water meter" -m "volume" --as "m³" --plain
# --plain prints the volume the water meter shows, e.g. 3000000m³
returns 9386489.8484m³
